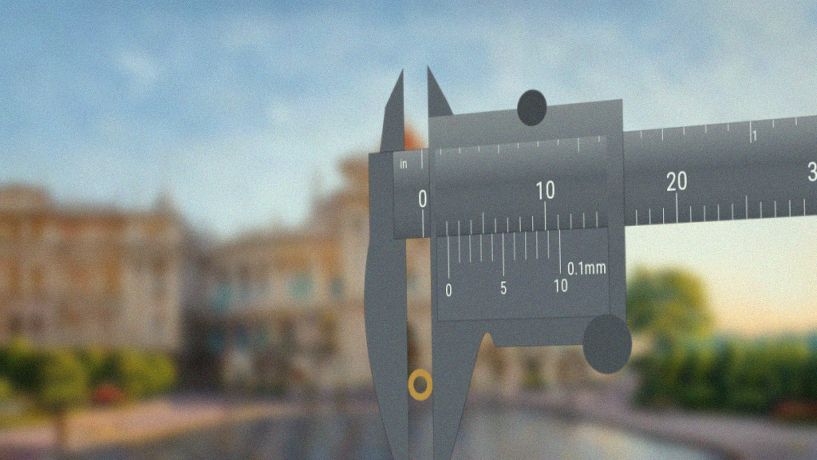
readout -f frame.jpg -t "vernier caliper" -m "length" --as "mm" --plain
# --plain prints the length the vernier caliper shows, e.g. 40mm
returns 2.1mm
